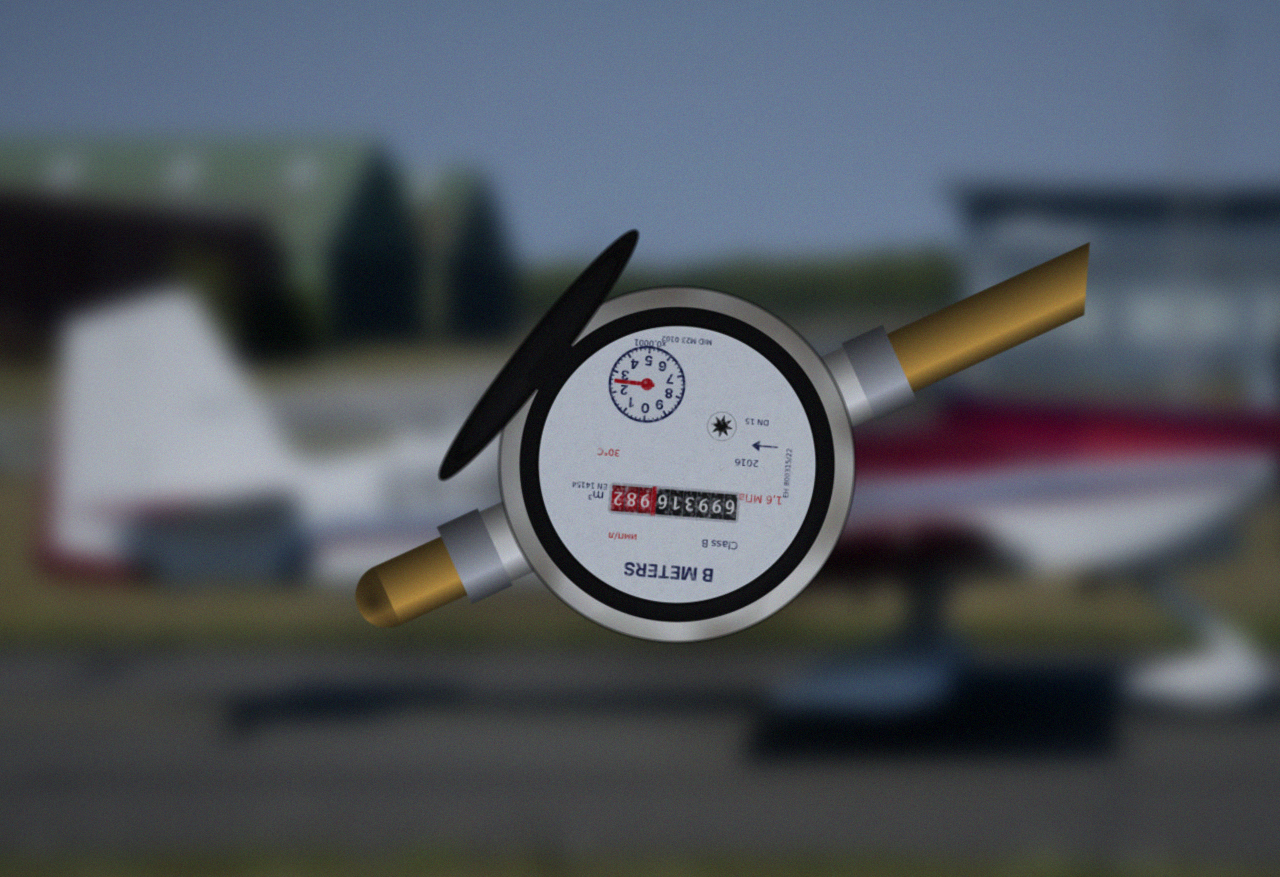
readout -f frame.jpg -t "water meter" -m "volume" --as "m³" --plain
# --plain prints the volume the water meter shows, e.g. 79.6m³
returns 699316.9822m³
